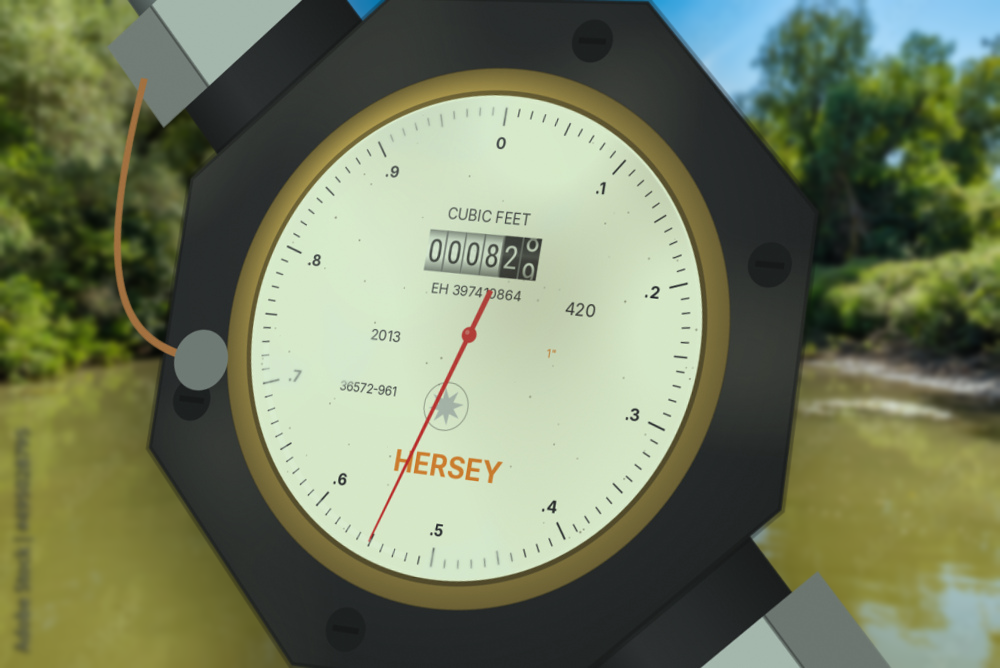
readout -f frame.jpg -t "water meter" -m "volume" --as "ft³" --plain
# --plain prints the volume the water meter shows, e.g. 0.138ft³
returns 828.55ft³
